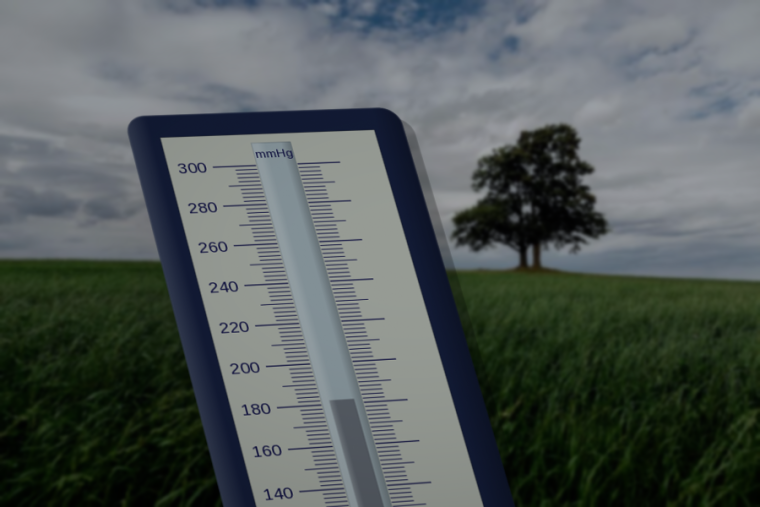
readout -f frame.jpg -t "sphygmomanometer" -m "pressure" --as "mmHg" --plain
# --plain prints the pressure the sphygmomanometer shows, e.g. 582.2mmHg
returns 182mmHg
